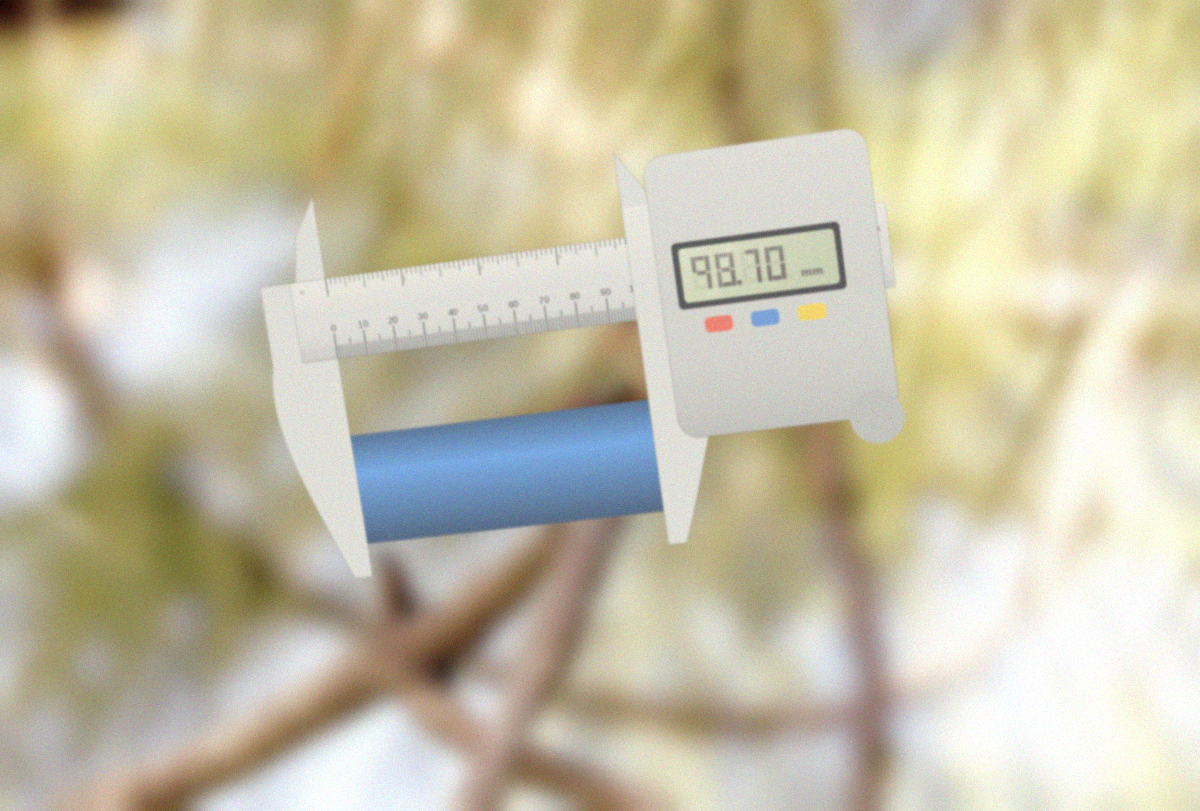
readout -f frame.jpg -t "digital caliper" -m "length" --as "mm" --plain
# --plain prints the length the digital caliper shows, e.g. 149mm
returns 98.70mm
